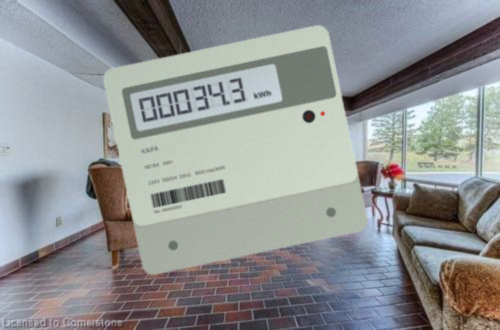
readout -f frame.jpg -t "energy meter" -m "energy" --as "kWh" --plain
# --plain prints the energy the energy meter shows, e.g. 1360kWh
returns 34.3kWh
